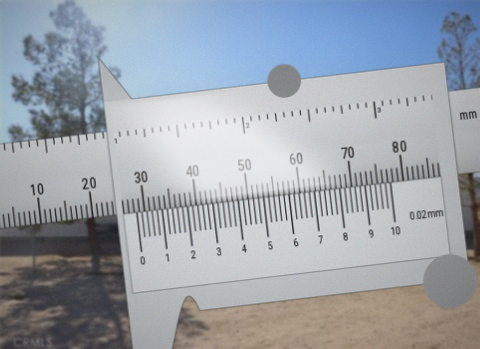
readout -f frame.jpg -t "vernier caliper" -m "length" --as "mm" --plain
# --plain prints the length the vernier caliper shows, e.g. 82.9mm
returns 28.5mm
